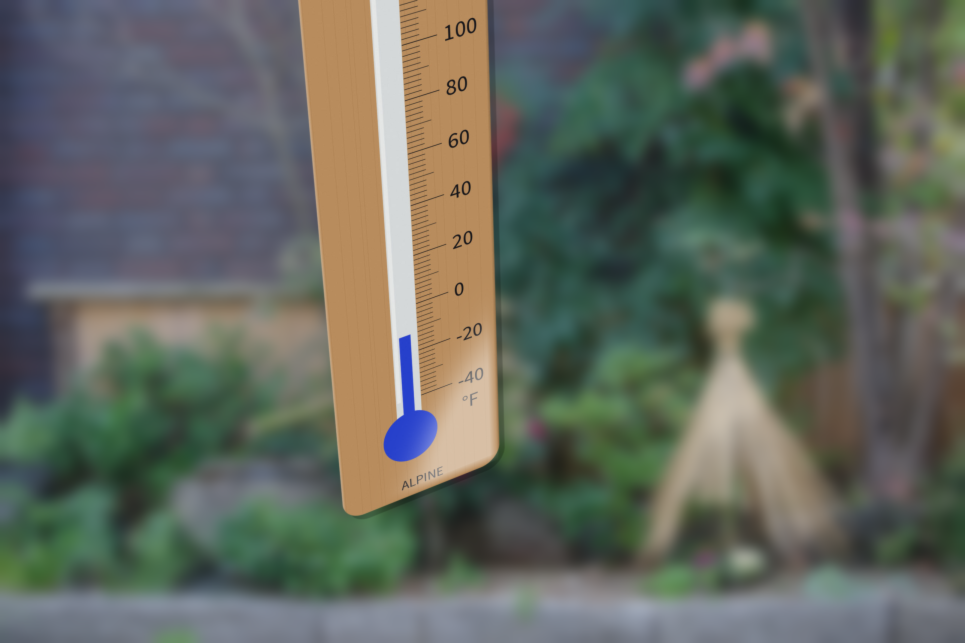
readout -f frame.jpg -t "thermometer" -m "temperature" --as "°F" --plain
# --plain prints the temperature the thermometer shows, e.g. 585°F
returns -12°F
